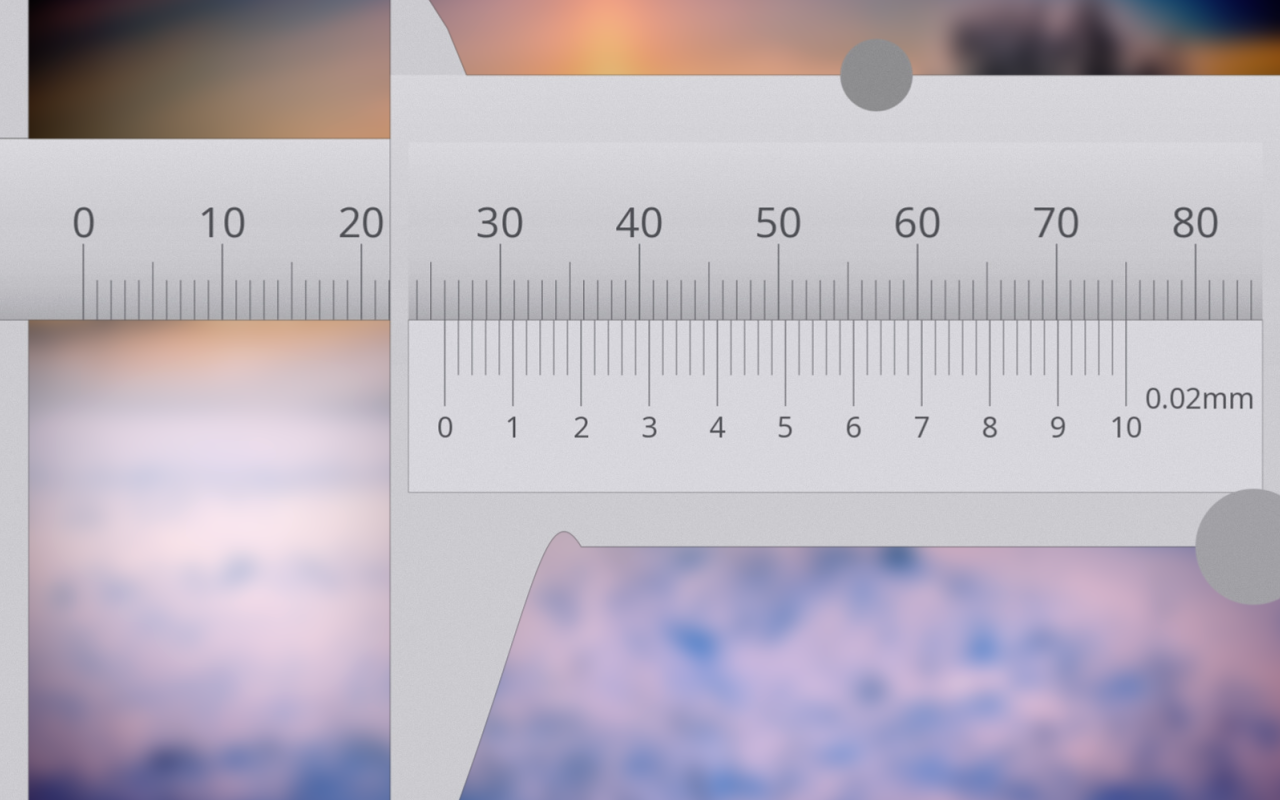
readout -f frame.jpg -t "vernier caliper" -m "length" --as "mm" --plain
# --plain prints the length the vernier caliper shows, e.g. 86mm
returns 26.0mm
